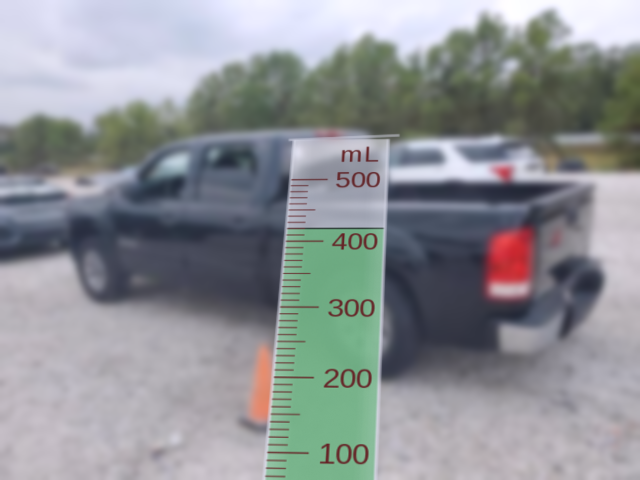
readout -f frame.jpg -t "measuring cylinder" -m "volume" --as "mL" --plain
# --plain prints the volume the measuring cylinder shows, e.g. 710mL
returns 420mL
